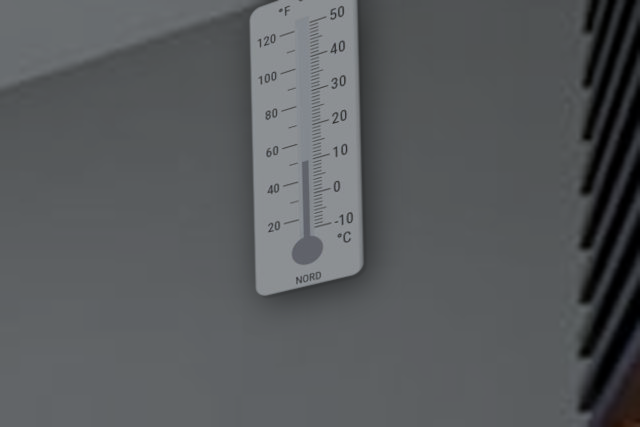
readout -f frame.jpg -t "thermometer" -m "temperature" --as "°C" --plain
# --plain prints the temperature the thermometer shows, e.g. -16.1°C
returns 10°C
